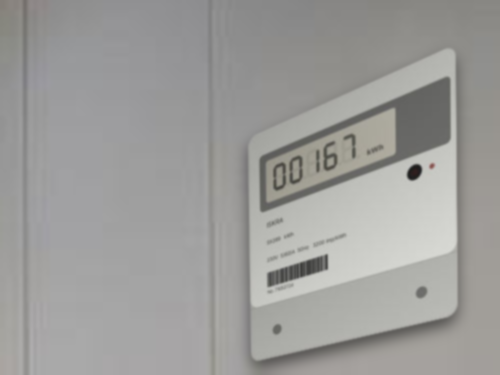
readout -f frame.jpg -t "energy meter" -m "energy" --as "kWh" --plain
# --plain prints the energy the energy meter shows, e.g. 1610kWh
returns 167kWh
